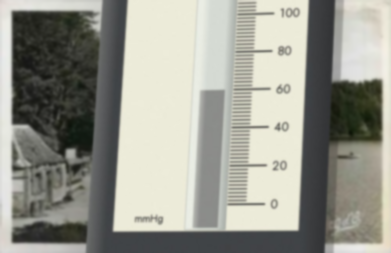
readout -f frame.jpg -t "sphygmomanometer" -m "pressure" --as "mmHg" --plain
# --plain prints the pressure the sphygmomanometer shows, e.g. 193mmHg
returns 60mmHg
